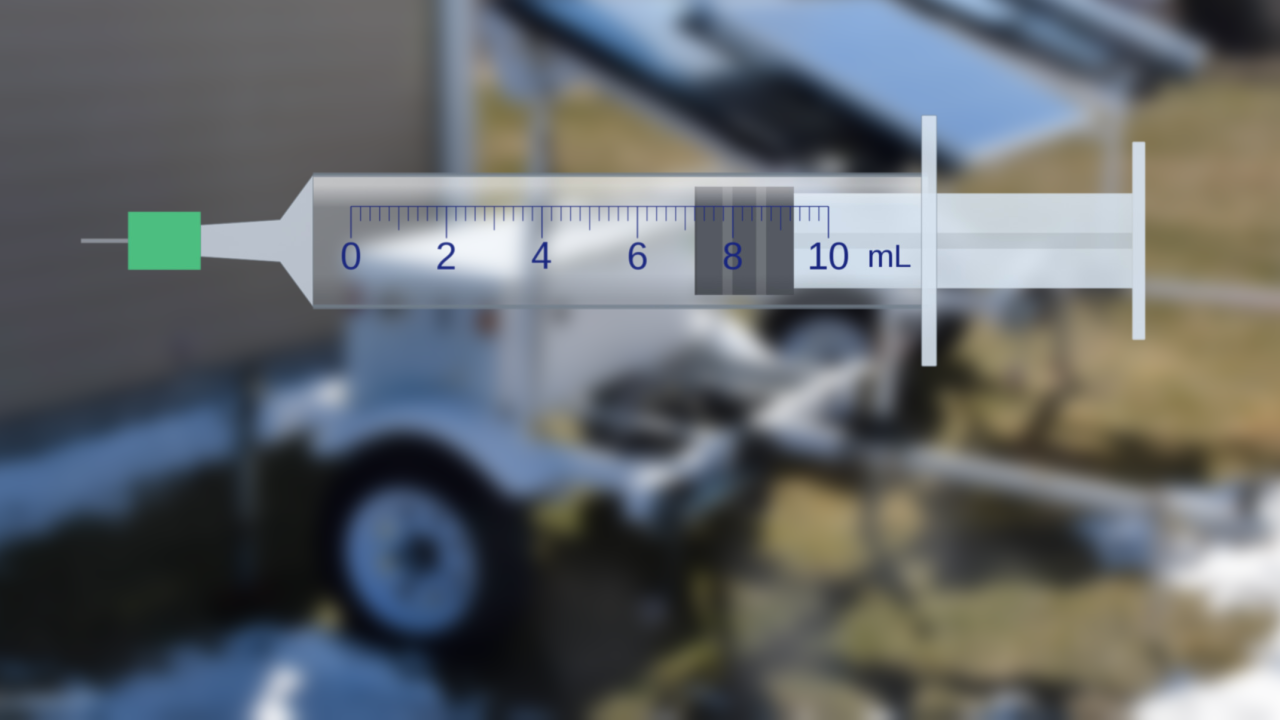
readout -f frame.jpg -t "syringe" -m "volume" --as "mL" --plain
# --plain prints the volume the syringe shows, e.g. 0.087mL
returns 7.2mL
